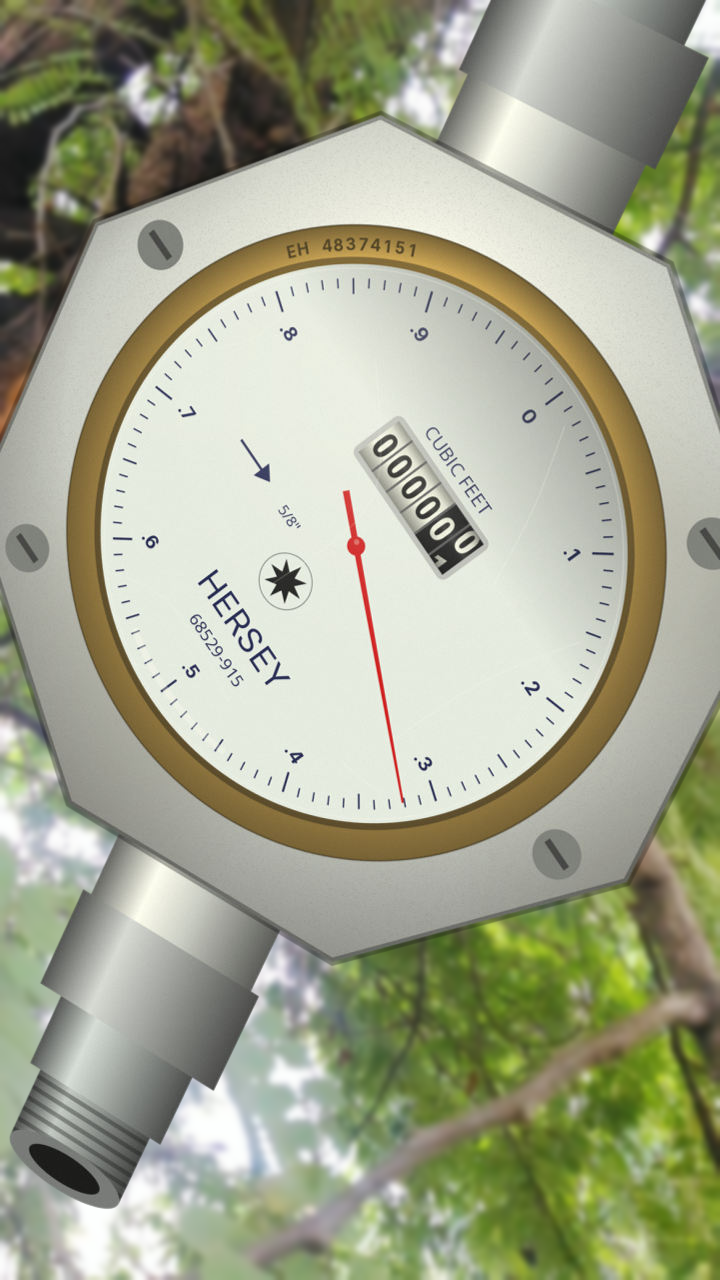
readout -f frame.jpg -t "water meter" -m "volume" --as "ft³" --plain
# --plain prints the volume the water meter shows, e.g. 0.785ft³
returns 0.32ft³
